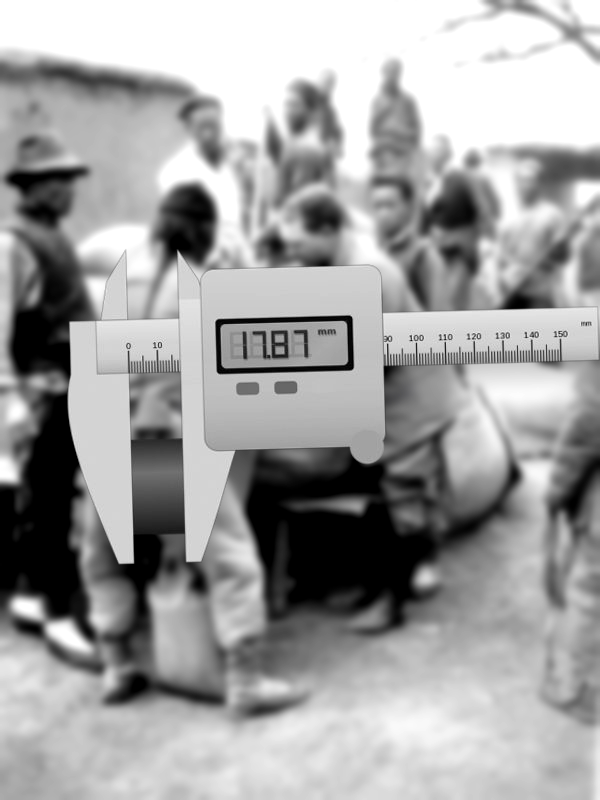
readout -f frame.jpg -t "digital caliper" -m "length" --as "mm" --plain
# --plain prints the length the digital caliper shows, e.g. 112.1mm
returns 17.87mm
